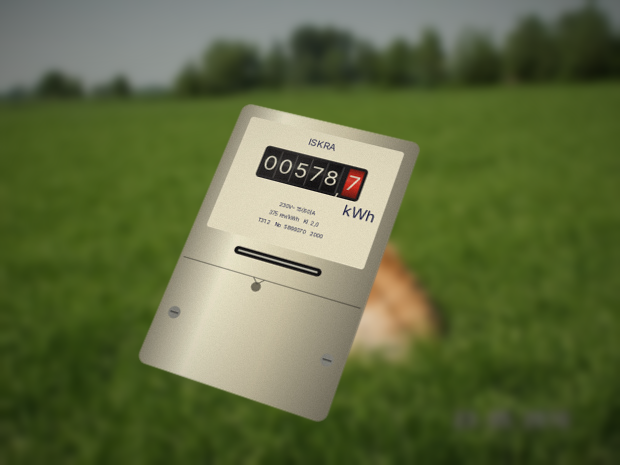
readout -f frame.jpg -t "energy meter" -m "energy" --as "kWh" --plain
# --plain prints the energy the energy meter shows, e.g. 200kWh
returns 578.7kWh
